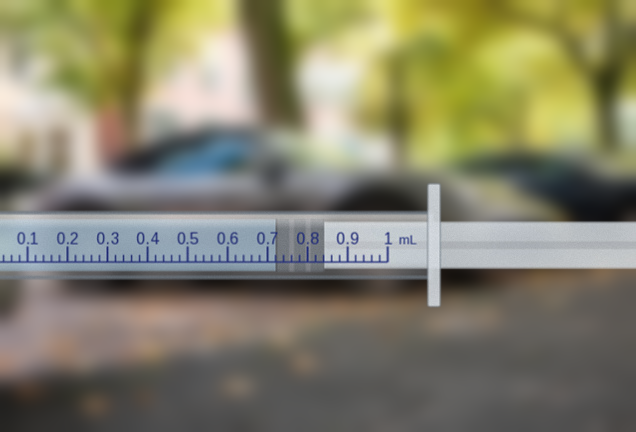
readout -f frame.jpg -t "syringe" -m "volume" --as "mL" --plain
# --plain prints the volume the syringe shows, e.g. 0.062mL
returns 0.72mL
